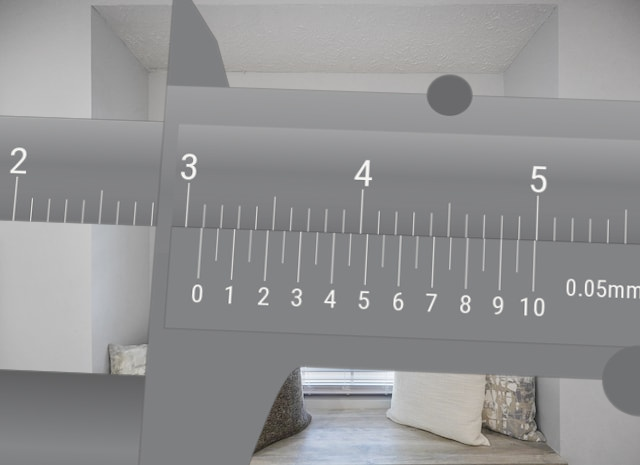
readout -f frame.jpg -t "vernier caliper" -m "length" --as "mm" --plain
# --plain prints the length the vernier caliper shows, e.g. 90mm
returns 30.9mm
